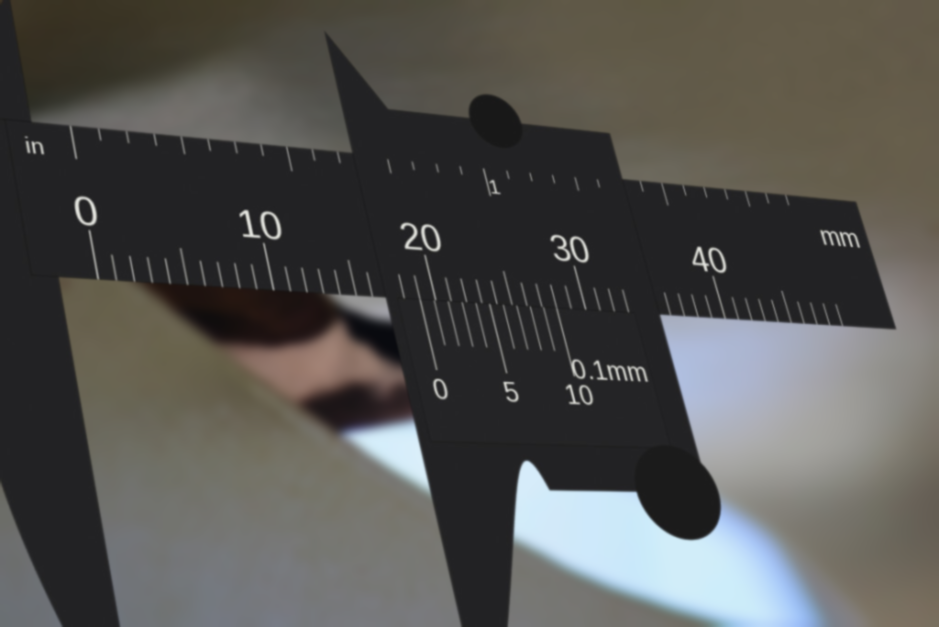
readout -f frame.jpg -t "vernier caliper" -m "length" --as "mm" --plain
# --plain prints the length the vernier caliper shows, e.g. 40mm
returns 19.0mm
